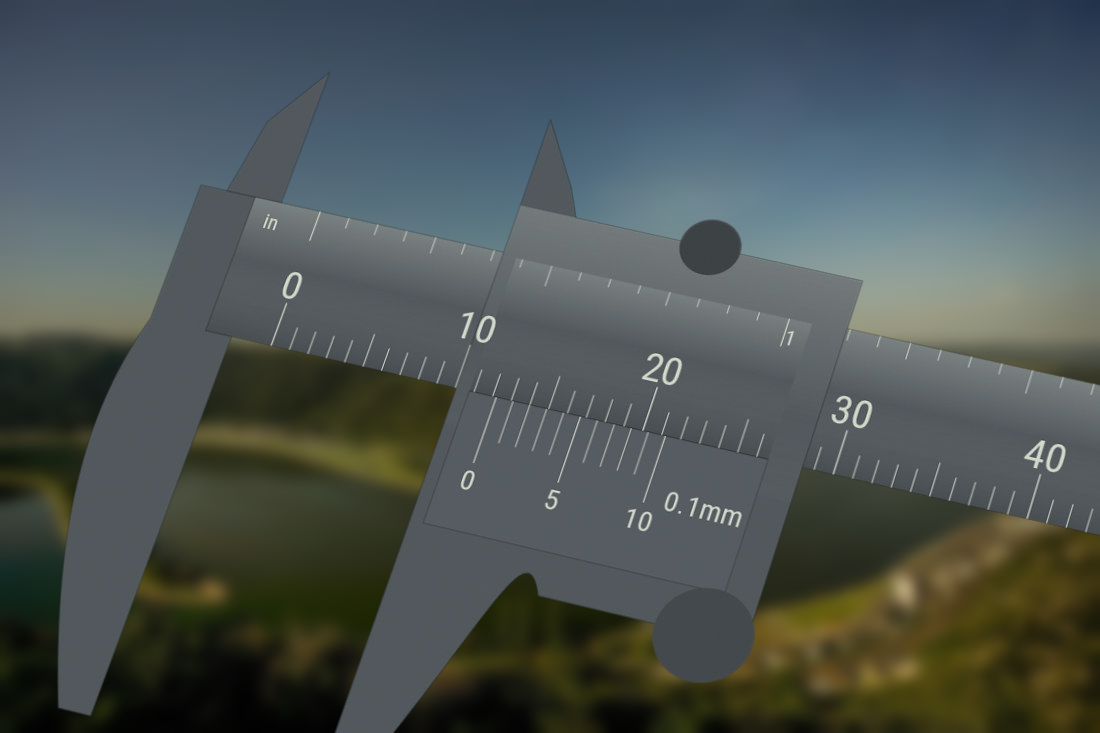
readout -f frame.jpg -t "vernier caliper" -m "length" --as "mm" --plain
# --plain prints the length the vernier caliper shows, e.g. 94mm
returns 12.2mm
